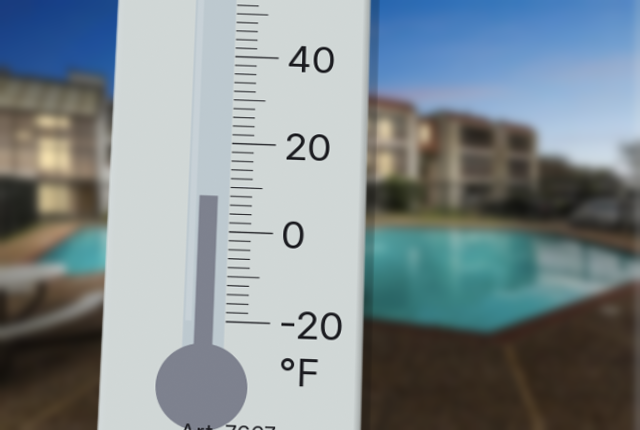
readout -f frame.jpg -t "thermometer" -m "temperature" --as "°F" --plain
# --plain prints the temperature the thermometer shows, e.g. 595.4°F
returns 8°F
